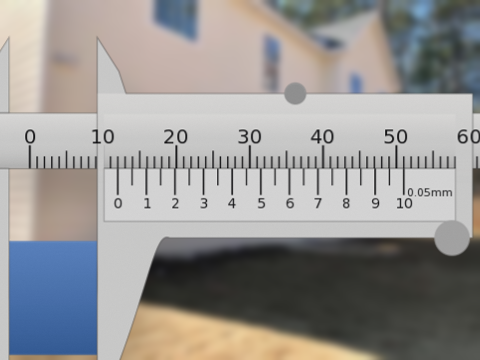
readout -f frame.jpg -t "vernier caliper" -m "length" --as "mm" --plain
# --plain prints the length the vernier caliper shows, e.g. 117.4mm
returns 12.0mm
